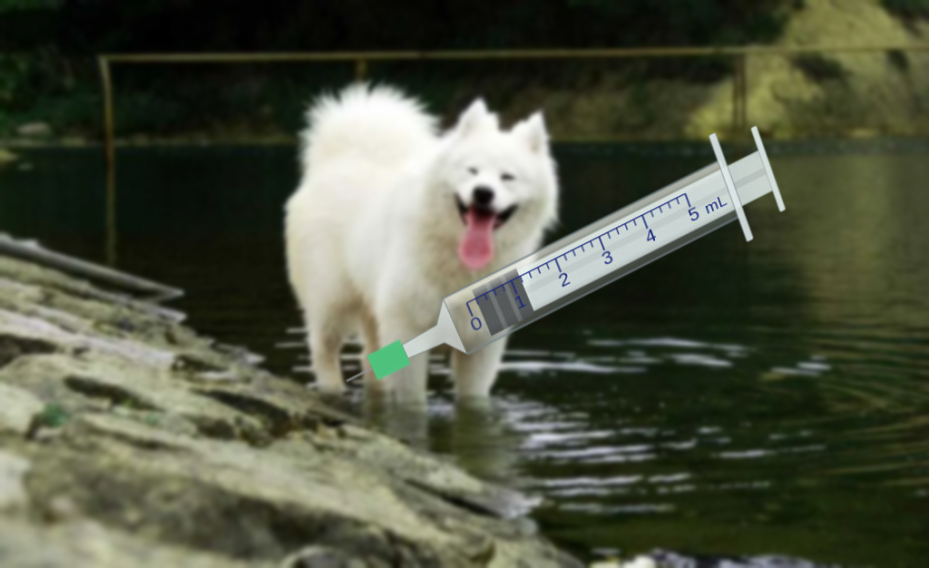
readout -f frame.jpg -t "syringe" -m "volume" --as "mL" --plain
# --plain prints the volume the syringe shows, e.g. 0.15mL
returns 0.2mL
